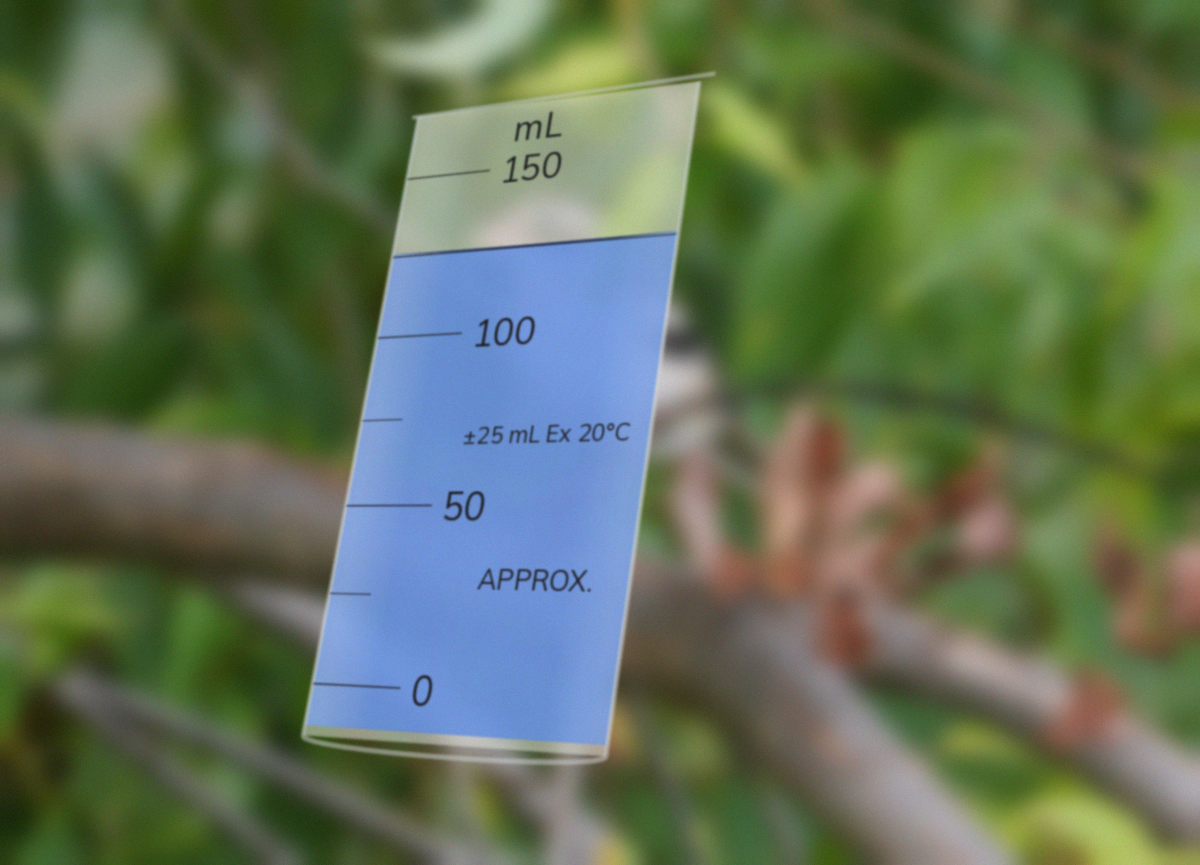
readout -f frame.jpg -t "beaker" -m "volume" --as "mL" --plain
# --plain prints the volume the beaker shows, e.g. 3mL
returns 125mL
